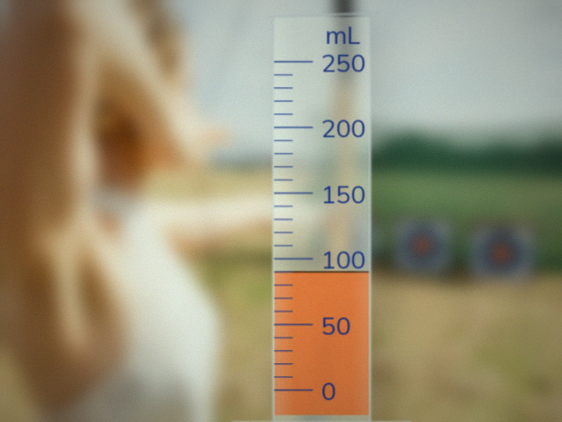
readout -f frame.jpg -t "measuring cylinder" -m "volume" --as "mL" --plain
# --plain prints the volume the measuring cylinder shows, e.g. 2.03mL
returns 90mL
